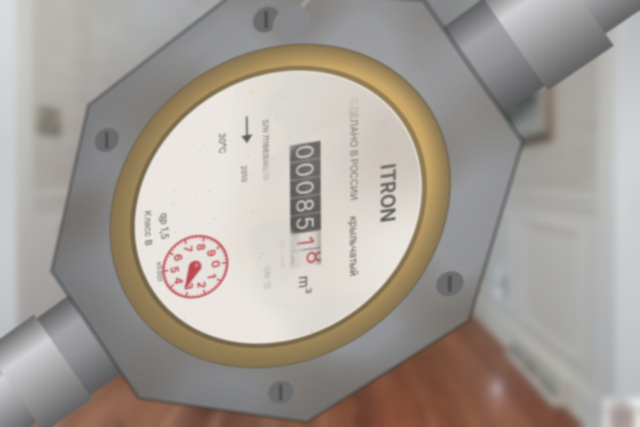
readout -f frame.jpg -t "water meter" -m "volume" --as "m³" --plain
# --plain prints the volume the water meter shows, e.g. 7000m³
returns 85.183m³
